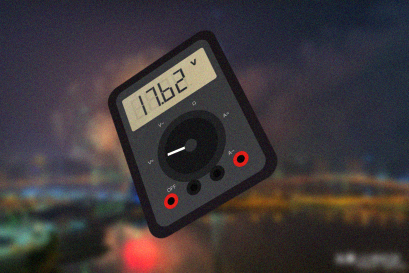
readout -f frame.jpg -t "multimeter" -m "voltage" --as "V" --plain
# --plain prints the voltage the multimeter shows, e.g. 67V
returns 17.62V
